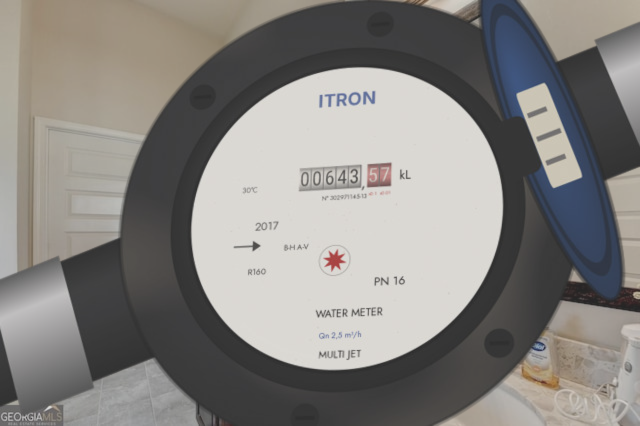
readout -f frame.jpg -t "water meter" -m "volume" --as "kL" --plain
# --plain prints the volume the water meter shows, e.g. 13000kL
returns 643.57kL
